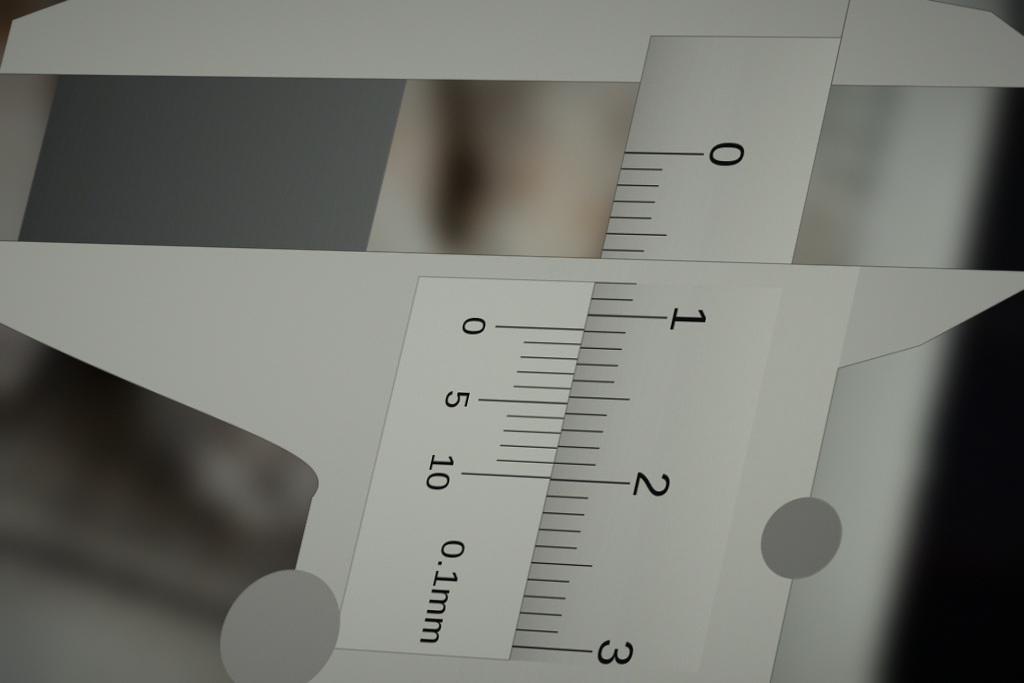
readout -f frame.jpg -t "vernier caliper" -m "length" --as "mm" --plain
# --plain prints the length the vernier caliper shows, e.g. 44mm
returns 10.9mm
